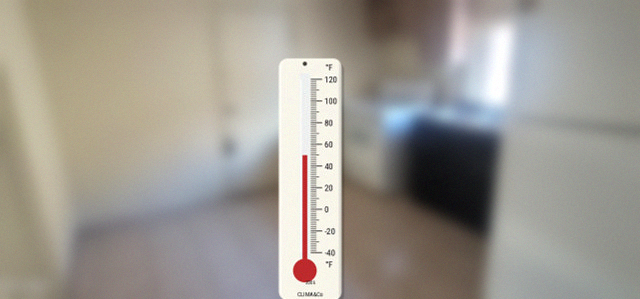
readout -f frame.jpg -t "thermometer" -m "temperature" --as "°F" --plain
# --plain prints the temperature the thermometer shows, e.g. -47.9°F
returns 50°F
